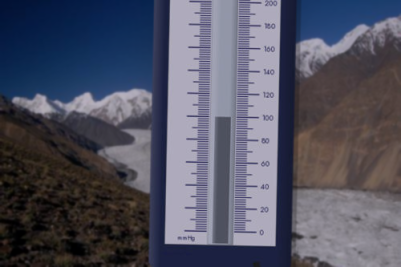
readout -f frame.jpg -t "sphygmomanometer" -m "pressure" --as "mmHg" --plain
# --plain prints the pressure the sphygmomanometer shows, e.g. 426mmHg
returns 100mmHg
